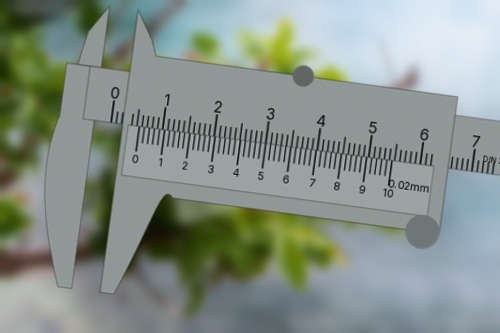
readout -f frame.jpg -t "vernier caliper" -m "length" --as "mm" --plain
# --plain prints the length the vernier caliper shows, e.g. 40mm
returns 5.5mm
